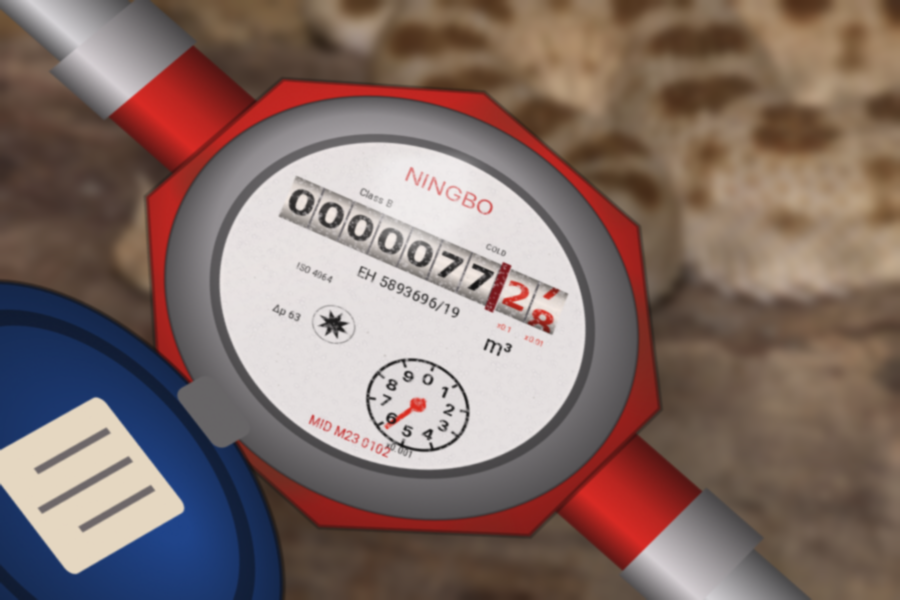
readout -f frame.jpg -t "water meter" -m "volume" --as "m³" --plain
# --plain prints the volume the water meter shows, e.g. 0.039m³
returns 77.275m³
